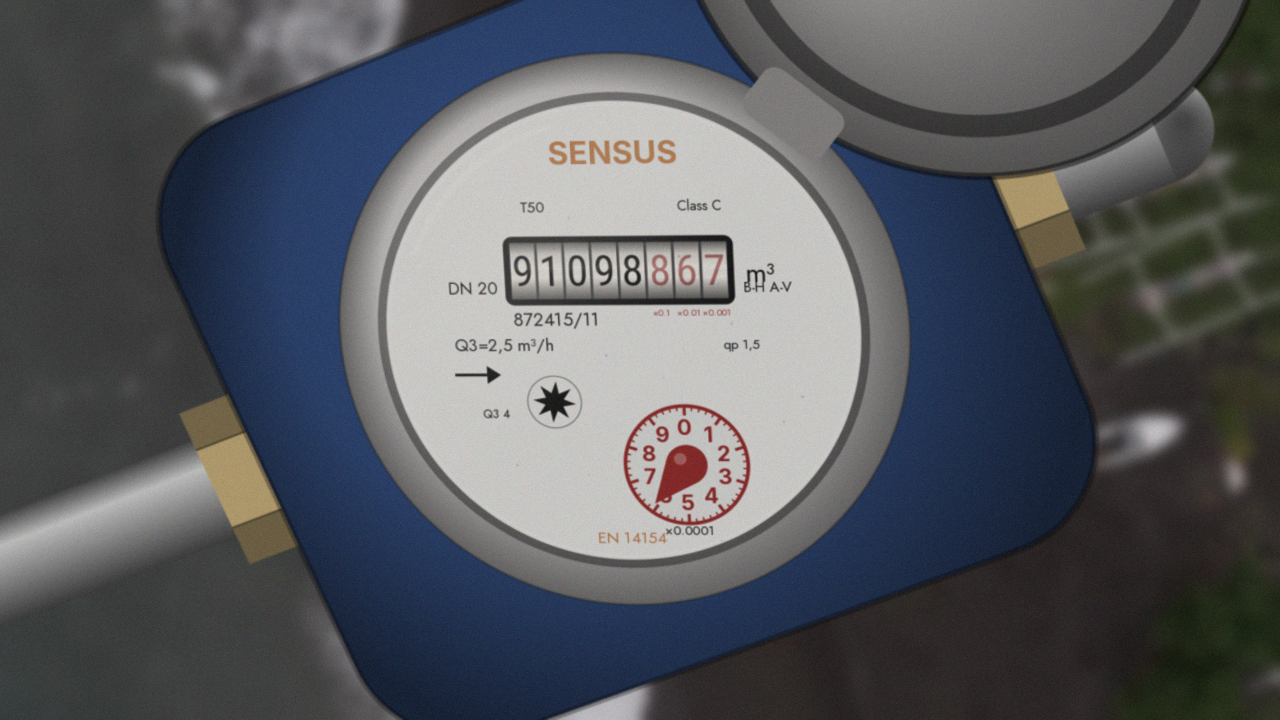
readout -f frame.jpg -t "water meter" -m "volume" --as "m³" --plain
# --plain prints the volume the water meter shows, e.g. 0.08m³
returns 91098.8676m³
